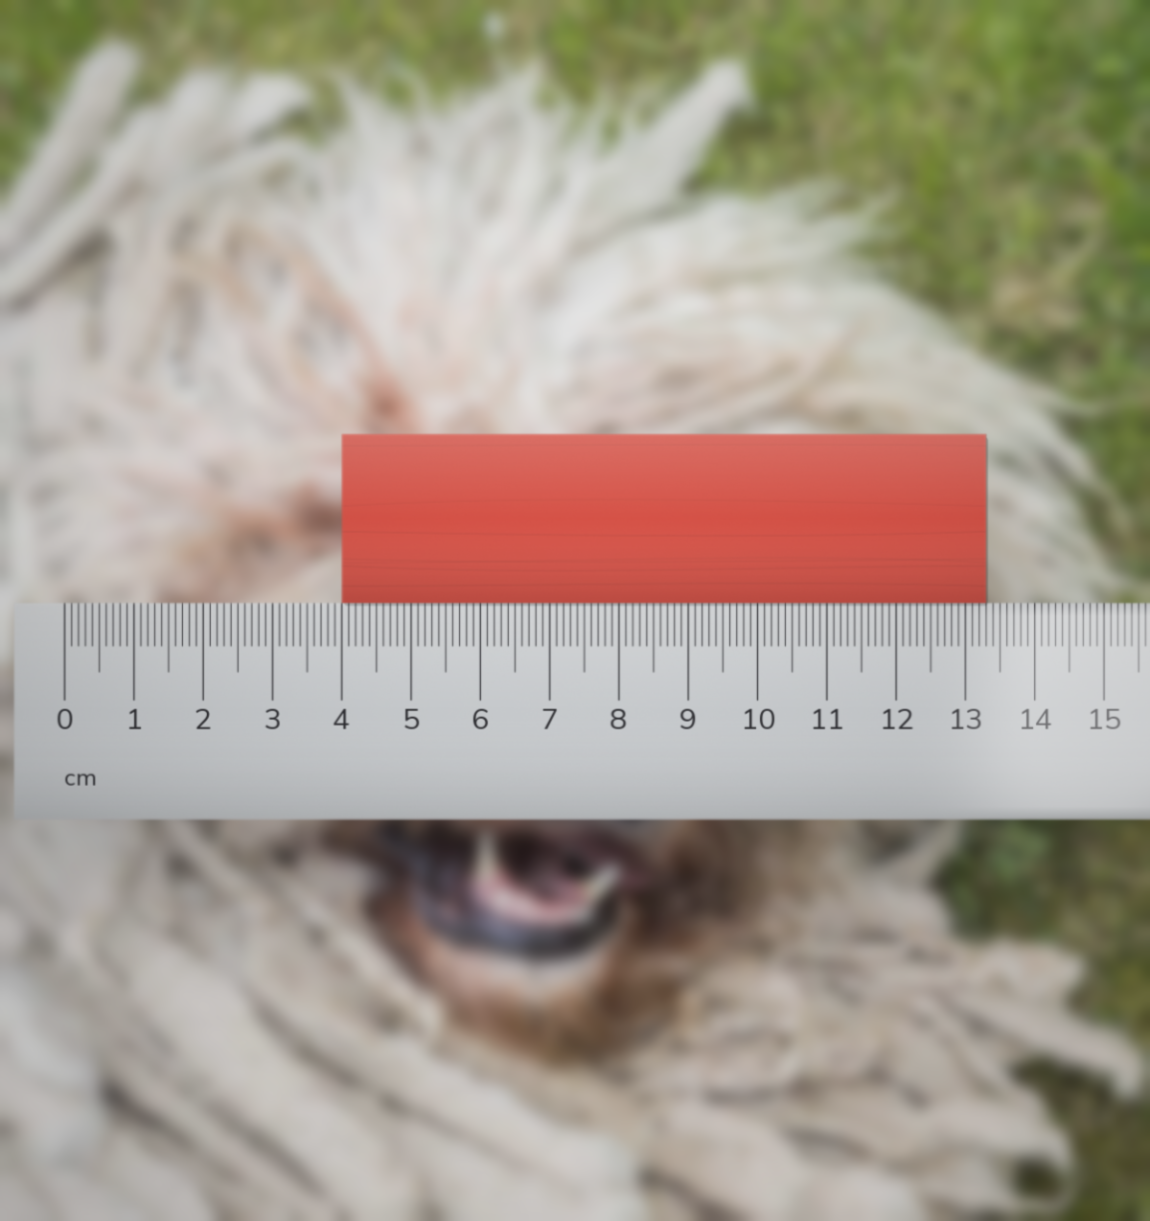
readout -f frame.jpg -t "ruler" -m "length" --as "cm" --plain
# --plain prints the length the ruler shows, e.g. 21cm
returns 9.3cm
